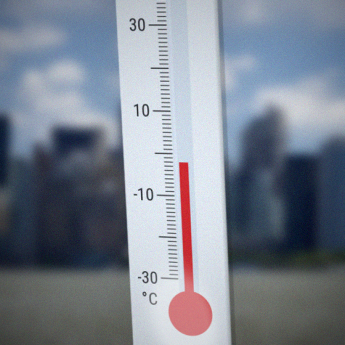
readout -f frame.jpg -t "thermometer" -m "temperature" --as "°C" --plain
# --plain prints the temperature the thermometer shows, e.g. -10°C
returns -2°C
